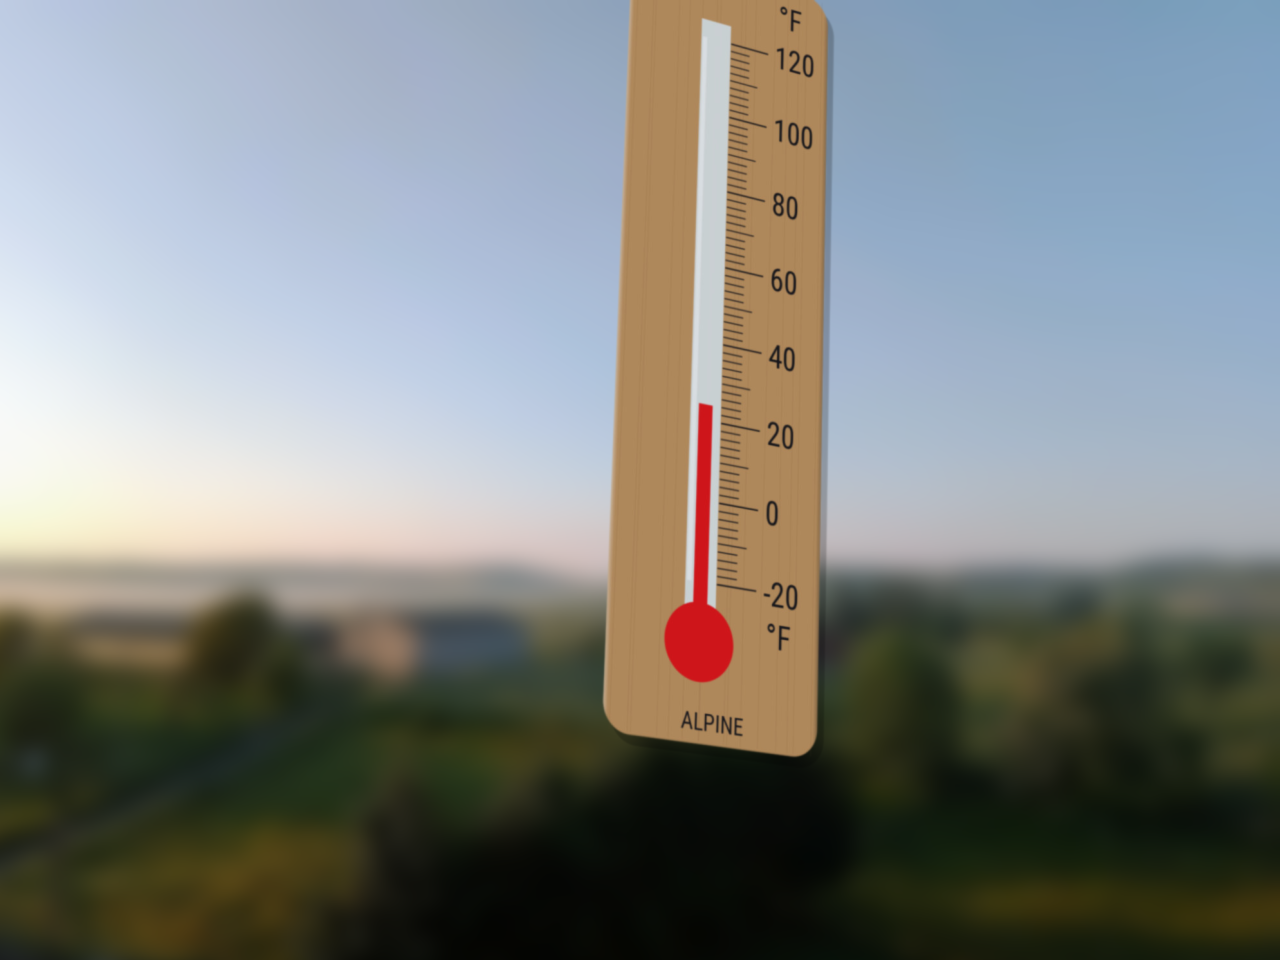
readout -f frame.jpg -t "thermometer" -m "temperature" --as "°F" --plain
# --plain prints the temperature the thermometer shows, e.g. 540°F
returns 24°F
